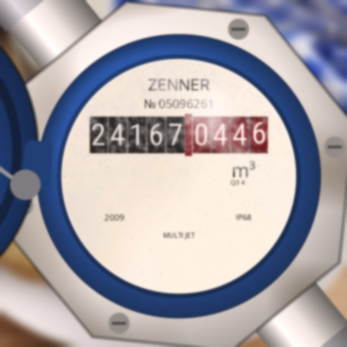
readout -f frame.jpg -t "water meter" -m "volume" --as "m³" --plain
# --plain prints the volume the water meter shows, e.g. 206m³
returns 24167.0446m³
